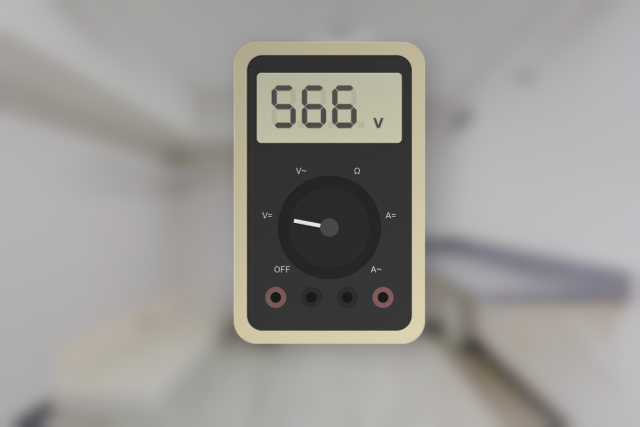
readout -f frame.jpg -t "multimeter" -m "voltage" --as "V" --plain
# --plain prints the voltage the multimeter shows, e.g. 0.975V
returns 566V
